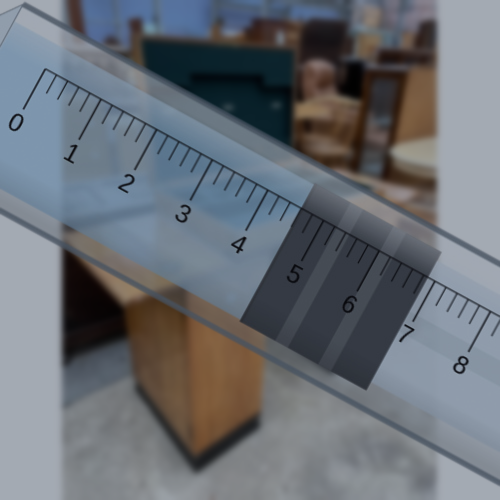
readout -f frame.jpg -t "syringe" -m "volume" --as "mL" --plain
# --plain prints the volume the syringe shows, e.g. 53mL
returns 4.6mL
